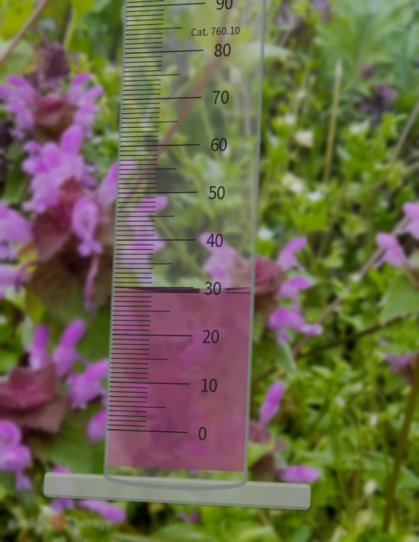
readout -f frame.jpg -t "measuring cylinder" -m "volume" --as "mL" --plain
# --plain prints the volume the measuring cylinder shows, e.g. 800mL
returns 29mL
